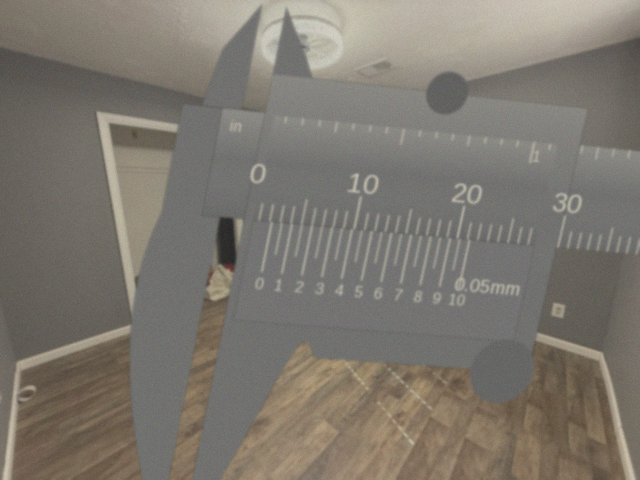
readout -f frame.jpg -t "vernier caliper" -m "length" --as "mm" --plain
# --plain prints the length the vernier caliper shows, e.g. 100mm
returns 2.2mm
